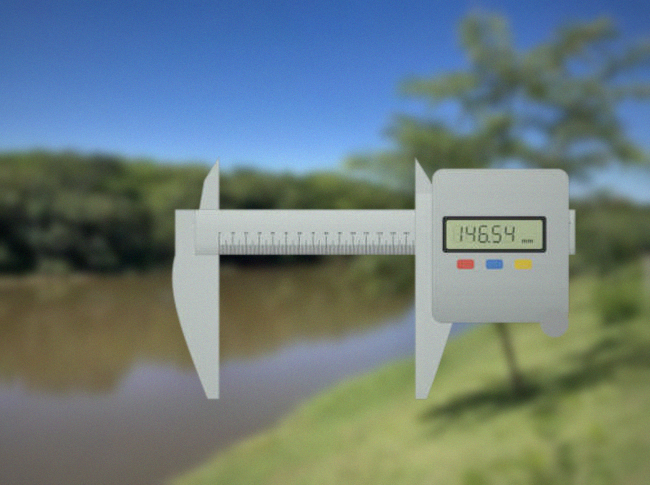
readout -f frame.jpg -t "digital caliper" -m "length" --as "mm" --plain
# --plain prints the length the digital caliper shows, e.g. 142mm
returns 146.54mm
